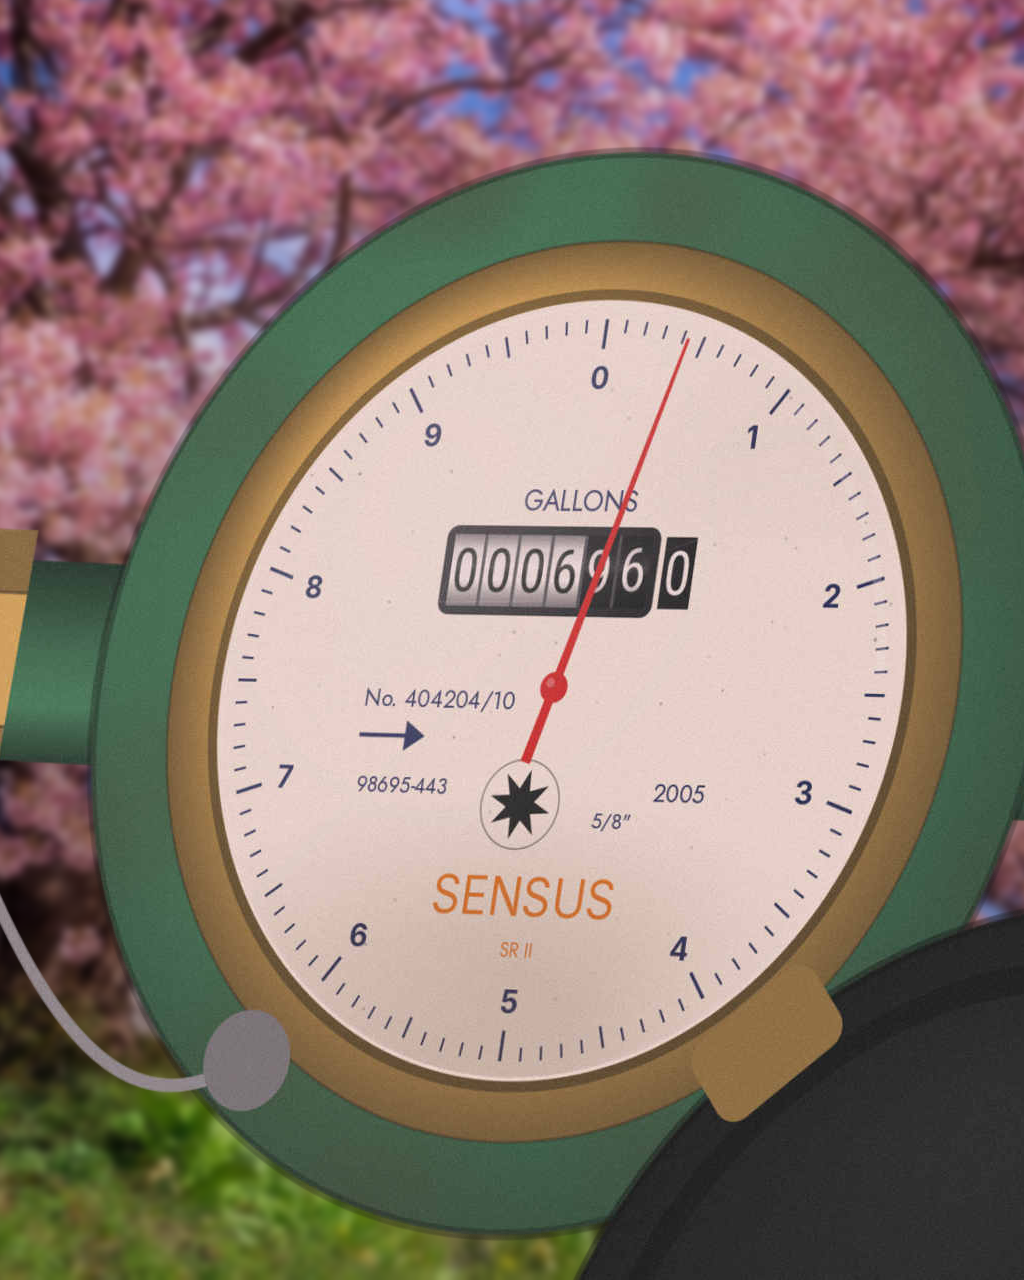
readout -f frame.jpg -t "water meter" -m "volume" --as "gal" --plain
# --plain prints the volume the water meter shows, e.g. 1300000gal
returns 6960.4gal
